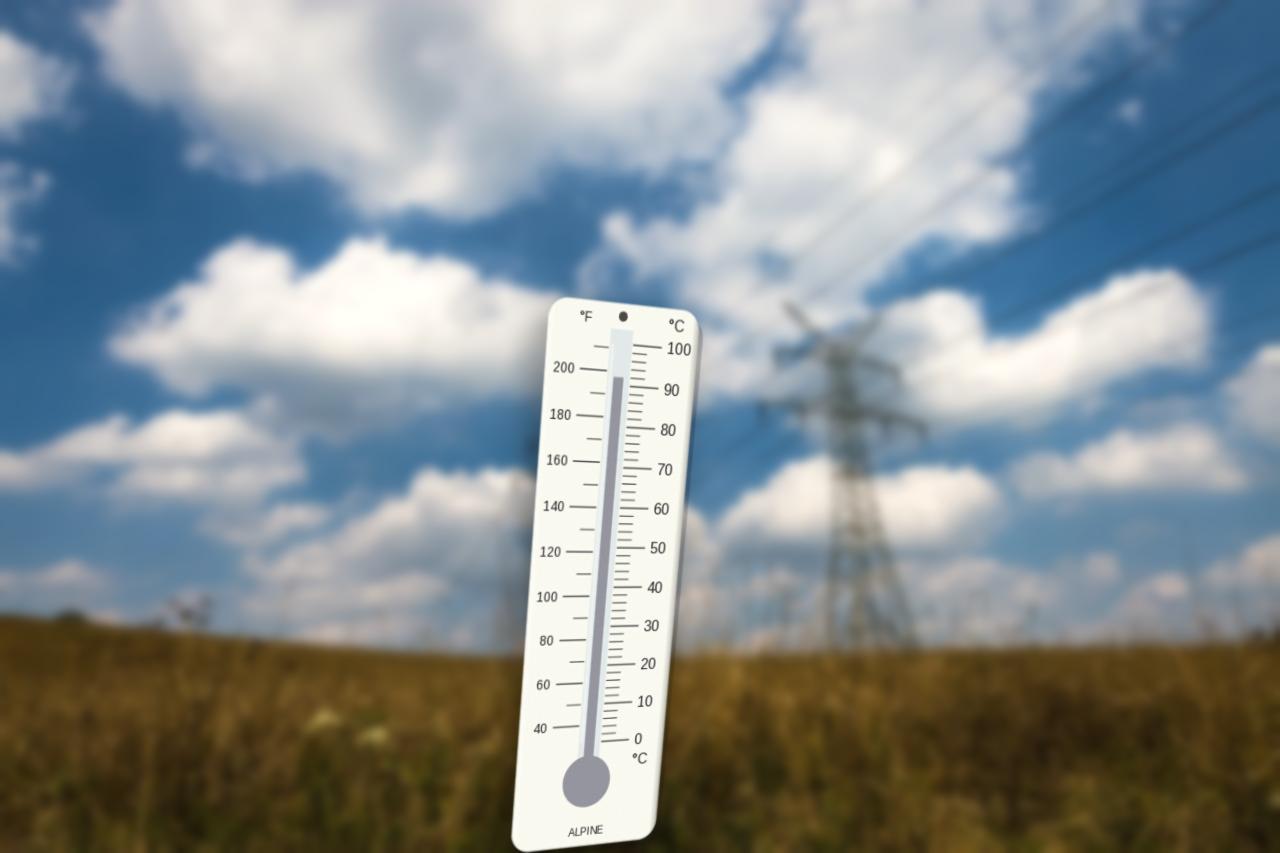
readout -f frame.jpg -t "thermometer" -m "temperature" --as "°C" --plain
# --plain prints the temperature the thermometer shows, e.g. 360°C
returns 92°C
